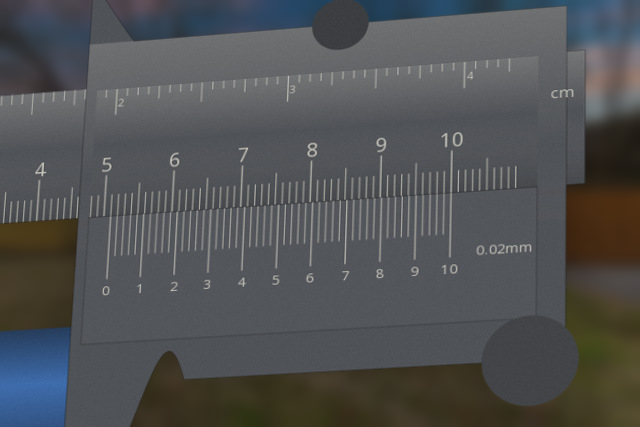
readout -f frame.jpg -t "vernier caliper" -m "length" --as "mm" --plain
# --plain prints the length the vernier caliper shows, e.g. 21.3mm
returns 51.0mm
